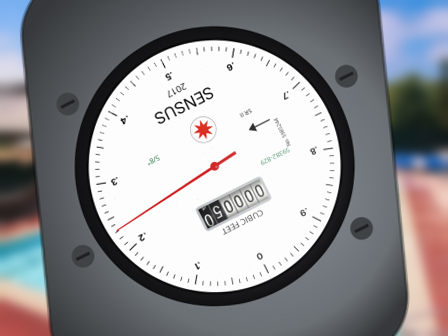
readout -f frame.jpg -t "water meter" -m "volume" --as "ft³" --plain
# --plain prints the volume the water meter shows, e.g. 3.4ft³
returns 50.23ft³
